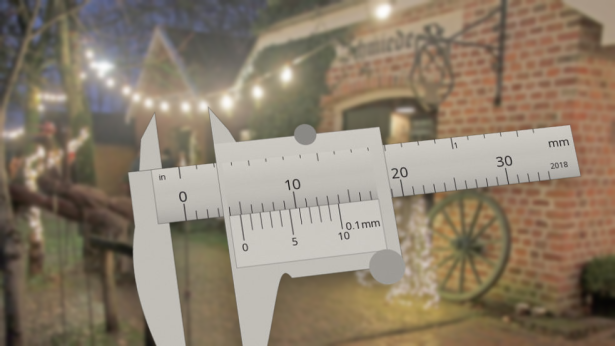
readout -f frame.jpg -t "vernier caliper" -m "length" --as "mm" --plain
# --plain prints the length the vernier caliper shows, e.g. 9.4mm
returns 4.9mm
